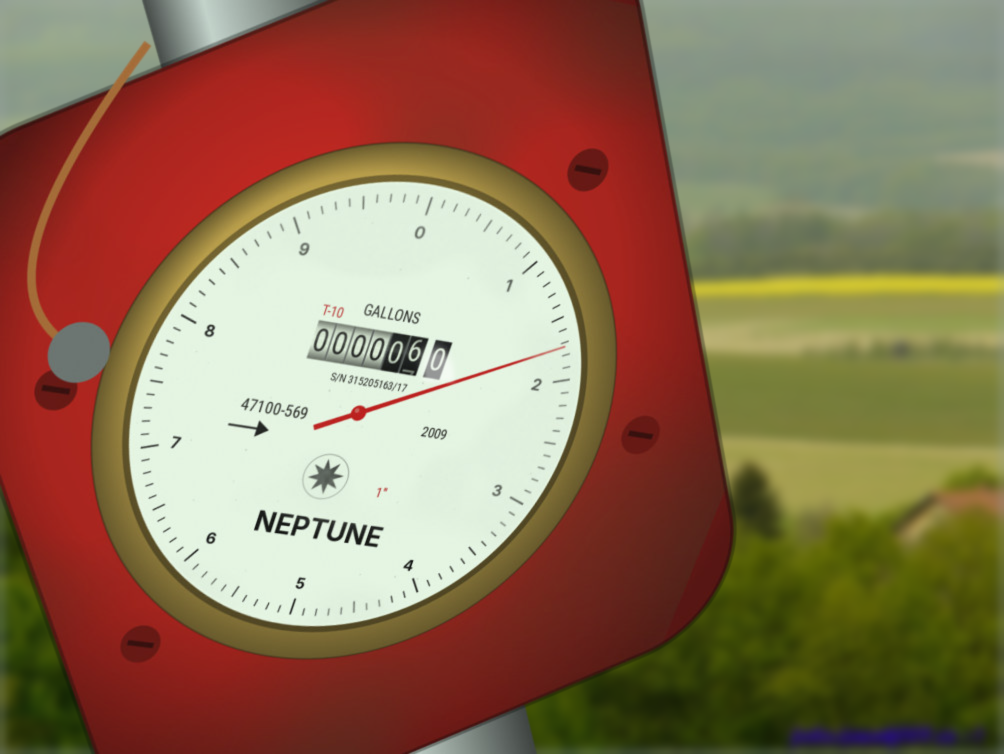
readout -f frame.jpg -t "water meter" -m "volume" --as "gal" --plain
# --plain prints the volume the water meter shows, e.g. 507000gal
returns 61.7gal
